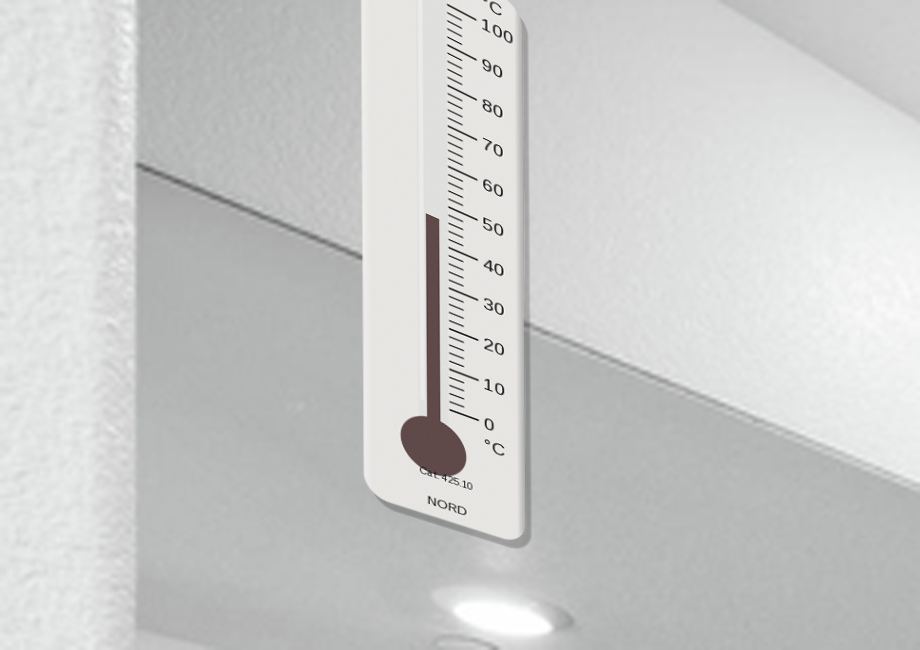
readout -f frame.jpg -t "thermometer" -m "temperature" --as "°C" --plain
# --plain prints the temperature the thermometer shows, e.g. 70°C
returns 46°C
